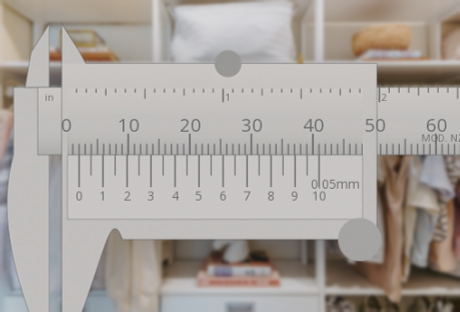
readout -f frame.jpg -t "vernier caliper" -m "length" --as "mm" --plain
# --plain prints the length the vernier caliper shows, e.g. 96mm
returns 2.0mm
